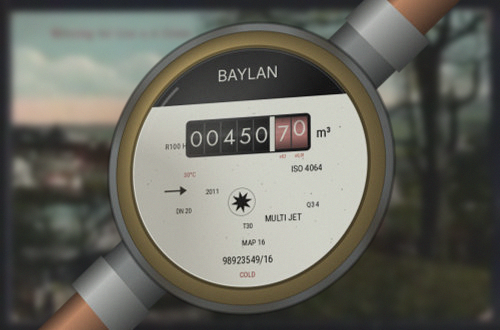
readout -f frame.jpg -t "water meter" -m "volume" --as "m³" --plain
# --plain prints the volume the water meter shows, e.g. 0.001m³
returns 450.70m³
